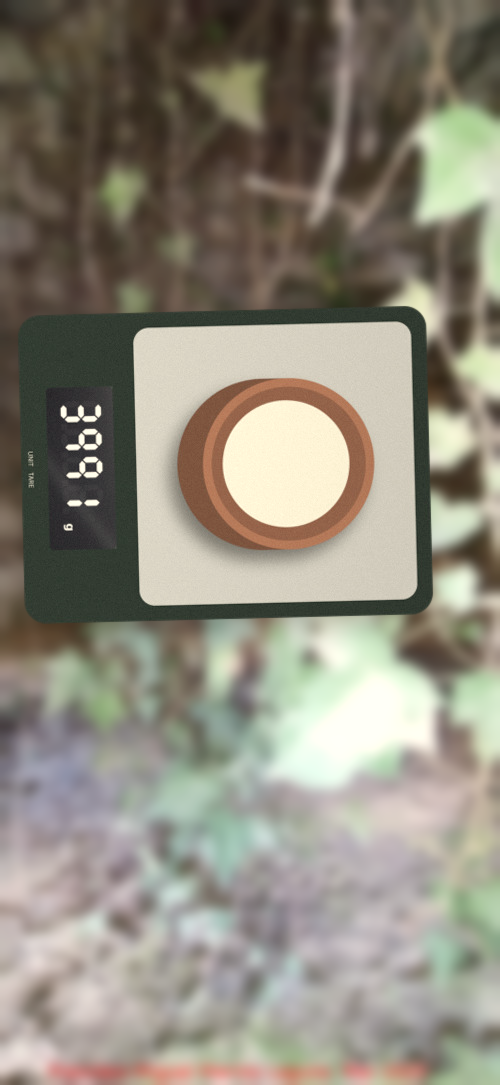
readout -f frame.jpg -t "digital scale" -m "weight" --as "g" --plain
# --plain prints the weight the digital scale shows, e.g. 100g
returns 3991g
